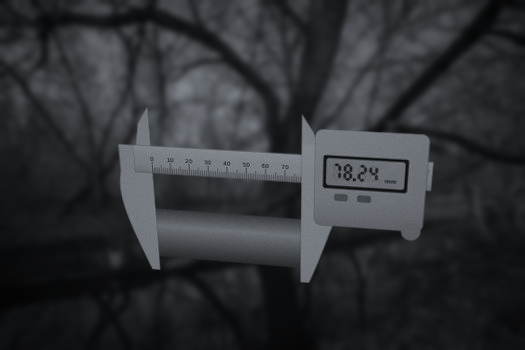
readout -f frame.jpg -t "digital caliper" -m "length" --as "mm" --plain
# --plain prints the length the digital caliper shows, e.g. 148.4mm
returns 78.24mm
